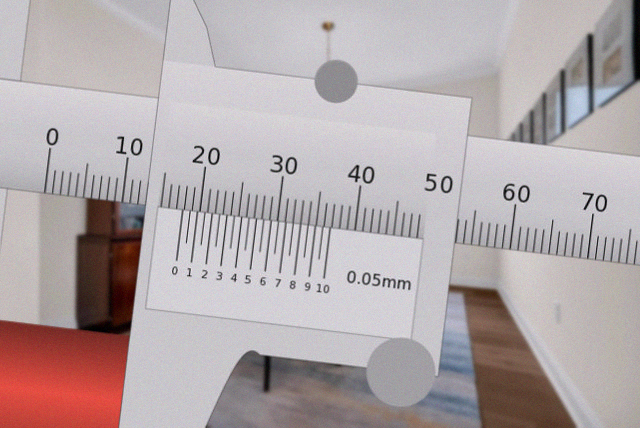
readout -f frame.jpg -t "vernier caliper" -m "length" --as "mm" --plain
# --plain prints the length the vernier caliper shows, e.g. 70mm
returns 17.8mm
